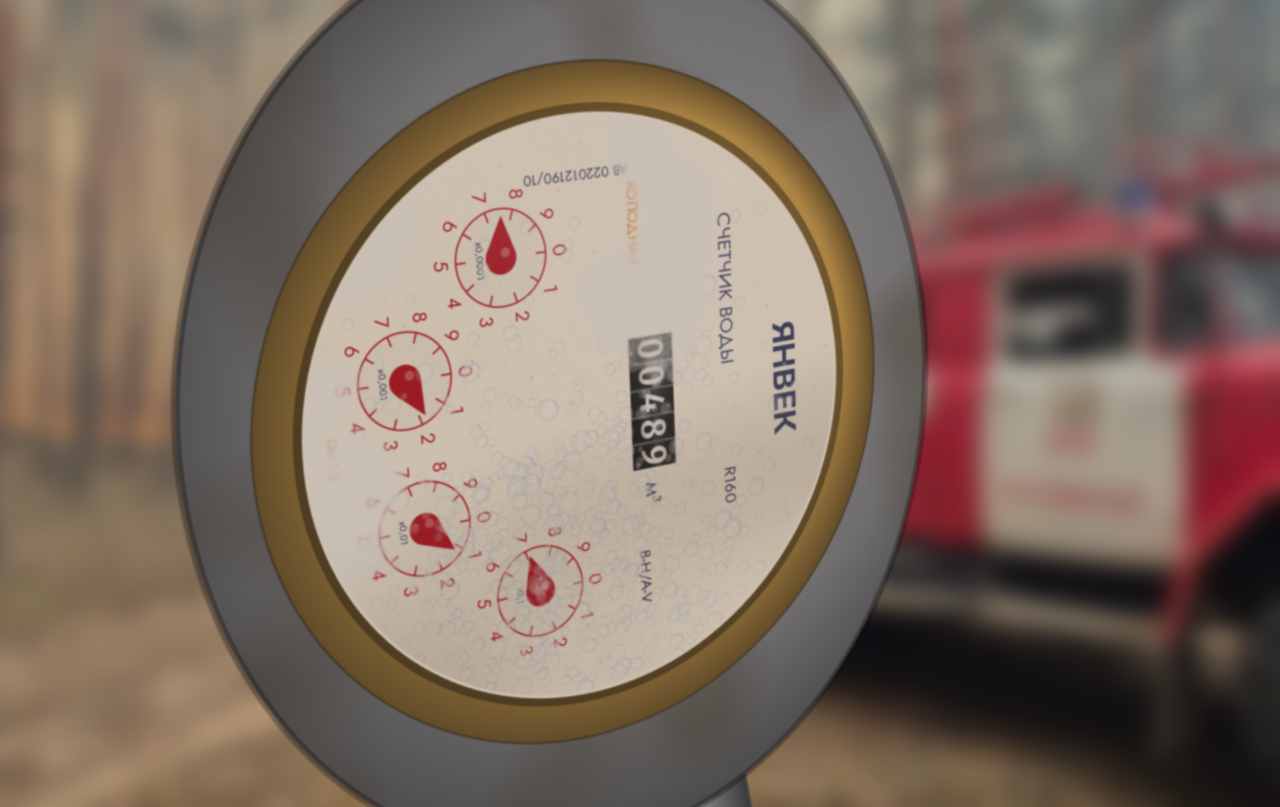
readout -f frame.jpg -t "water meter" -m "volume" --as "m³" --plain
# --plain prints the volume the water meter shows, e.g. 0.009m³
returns 489.7117m³
